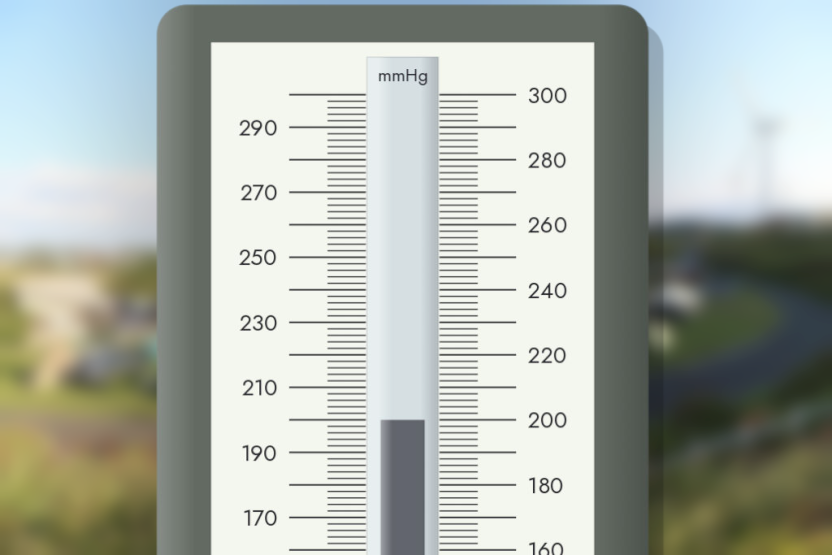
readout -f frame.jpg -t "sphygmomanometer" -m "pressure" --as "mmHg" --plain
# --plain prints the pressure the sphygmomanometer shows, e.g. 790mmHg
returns 200mmHg
